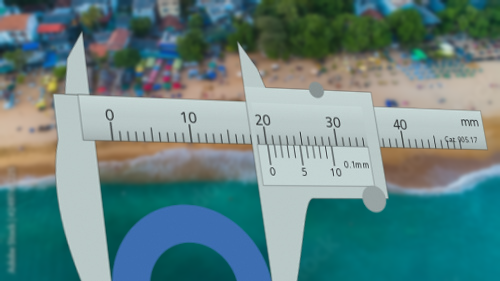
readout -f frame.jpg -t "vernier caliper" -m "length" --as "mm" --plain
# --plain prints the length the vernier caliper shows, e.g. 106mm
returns 20.2mm
